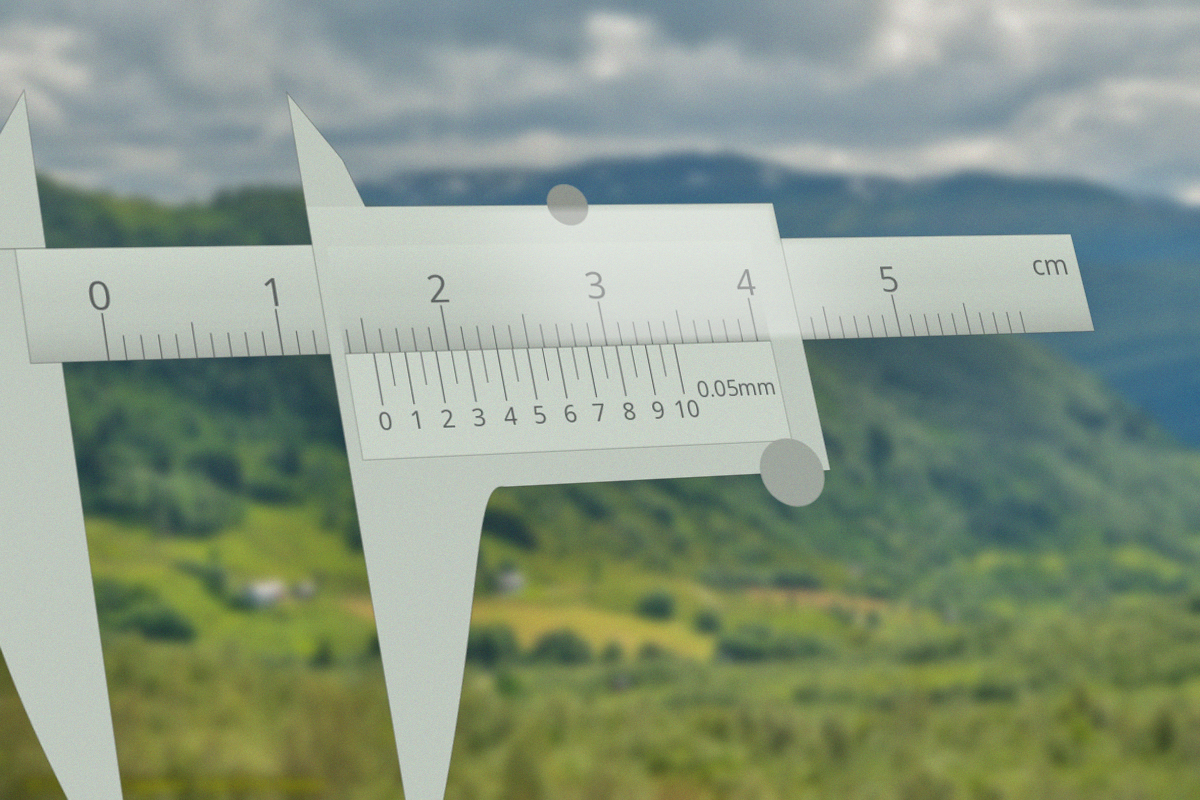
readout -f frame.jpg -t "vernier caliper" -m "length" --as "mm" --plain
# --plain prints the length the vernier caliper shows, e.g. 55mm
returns 15.4mm
